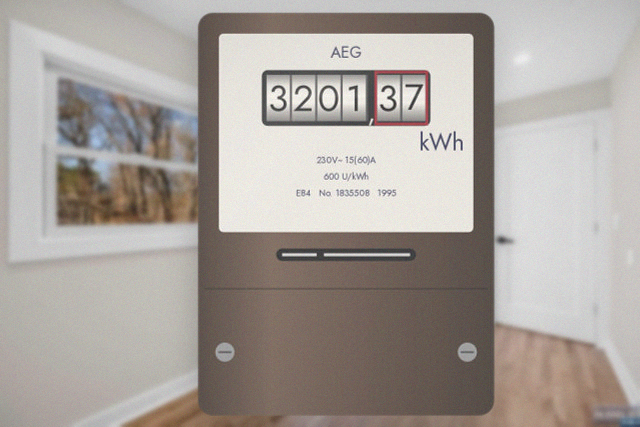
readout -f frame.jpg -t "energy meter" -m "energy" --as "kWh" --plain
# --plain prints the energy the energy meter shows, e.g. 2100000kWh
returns 3201.37kWh
